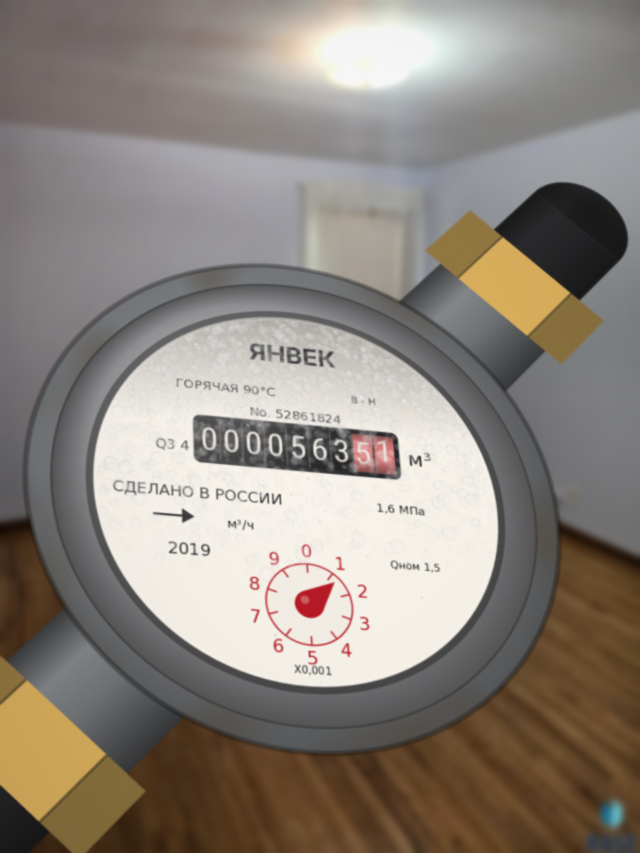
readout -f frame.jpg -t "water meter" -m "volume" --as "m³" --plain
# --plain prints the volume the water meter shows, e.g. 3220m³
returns 563.511m³
